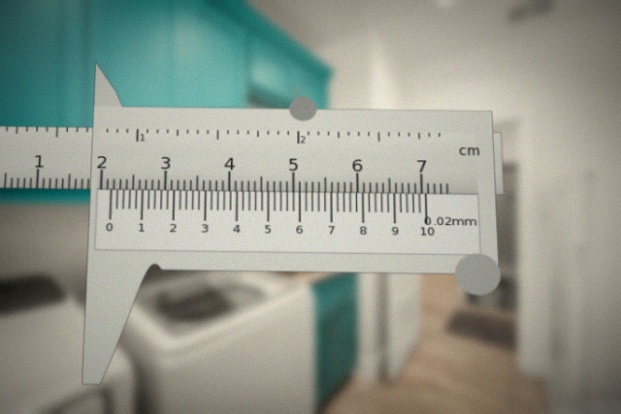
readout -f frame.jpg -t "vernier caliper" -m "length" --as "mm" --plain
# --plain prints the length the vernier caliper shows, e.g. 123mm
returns 21.6mm
